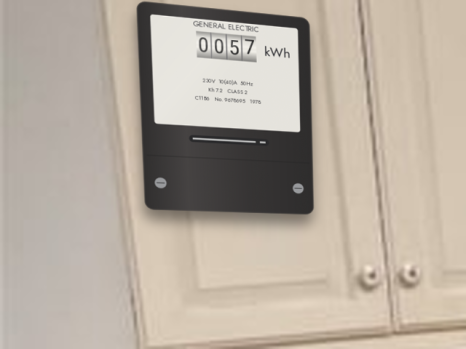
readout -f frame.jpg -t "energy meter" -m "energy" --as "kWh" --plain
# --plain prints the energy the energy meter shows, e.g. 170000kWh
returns 57kWh
